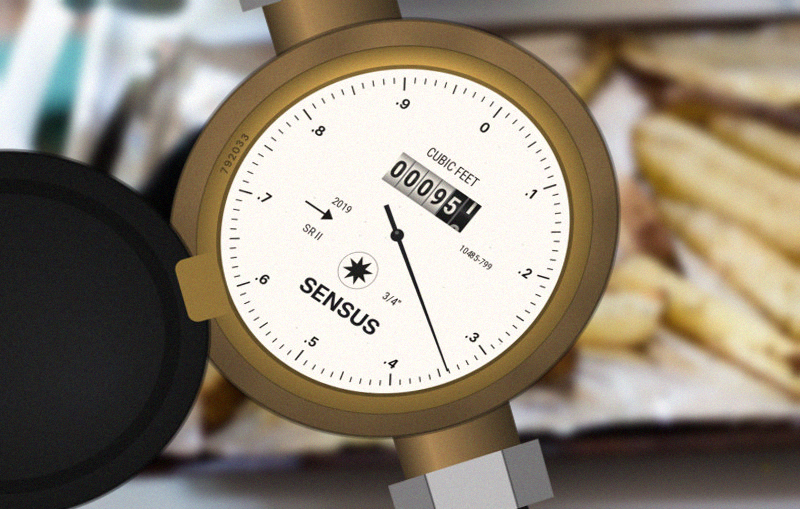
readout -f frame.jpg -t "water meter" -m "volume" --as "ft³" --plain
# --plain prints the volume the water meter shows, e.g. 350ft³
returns 951.34ft³
